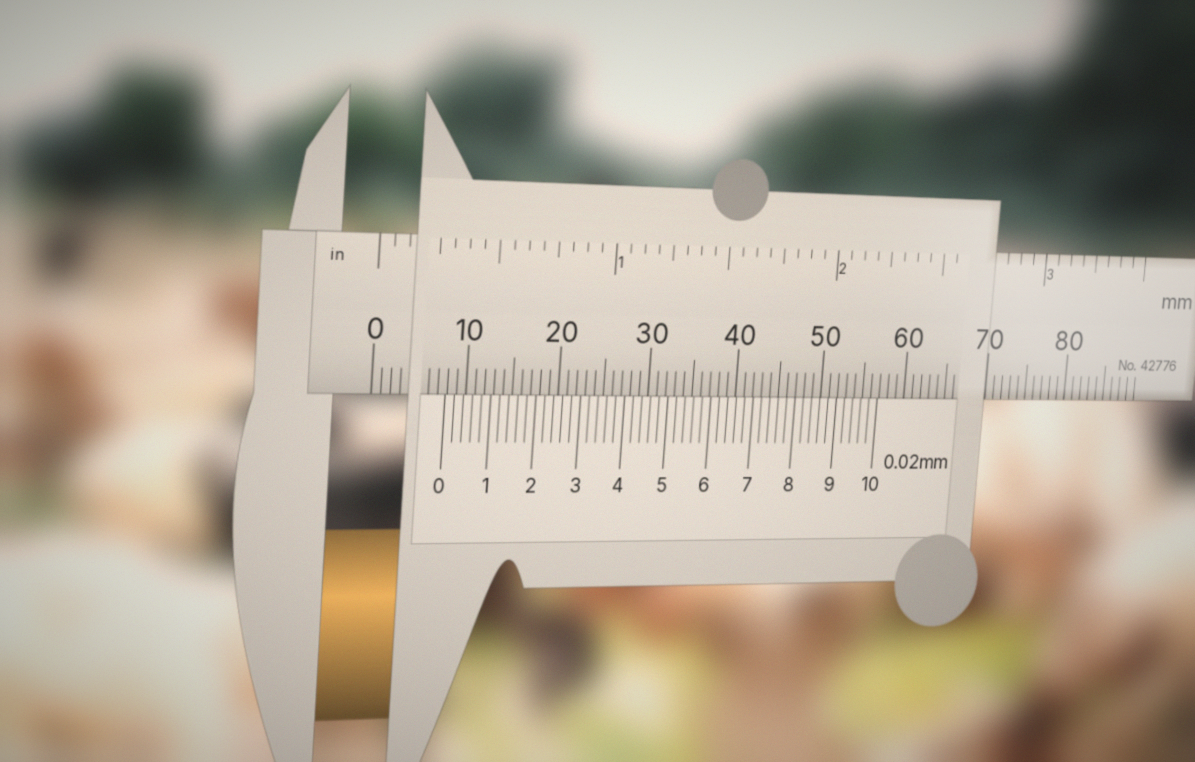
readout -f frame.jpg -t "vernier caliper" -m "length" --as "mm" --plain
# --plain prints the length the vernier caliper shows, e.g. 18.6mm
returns 7.8mm
